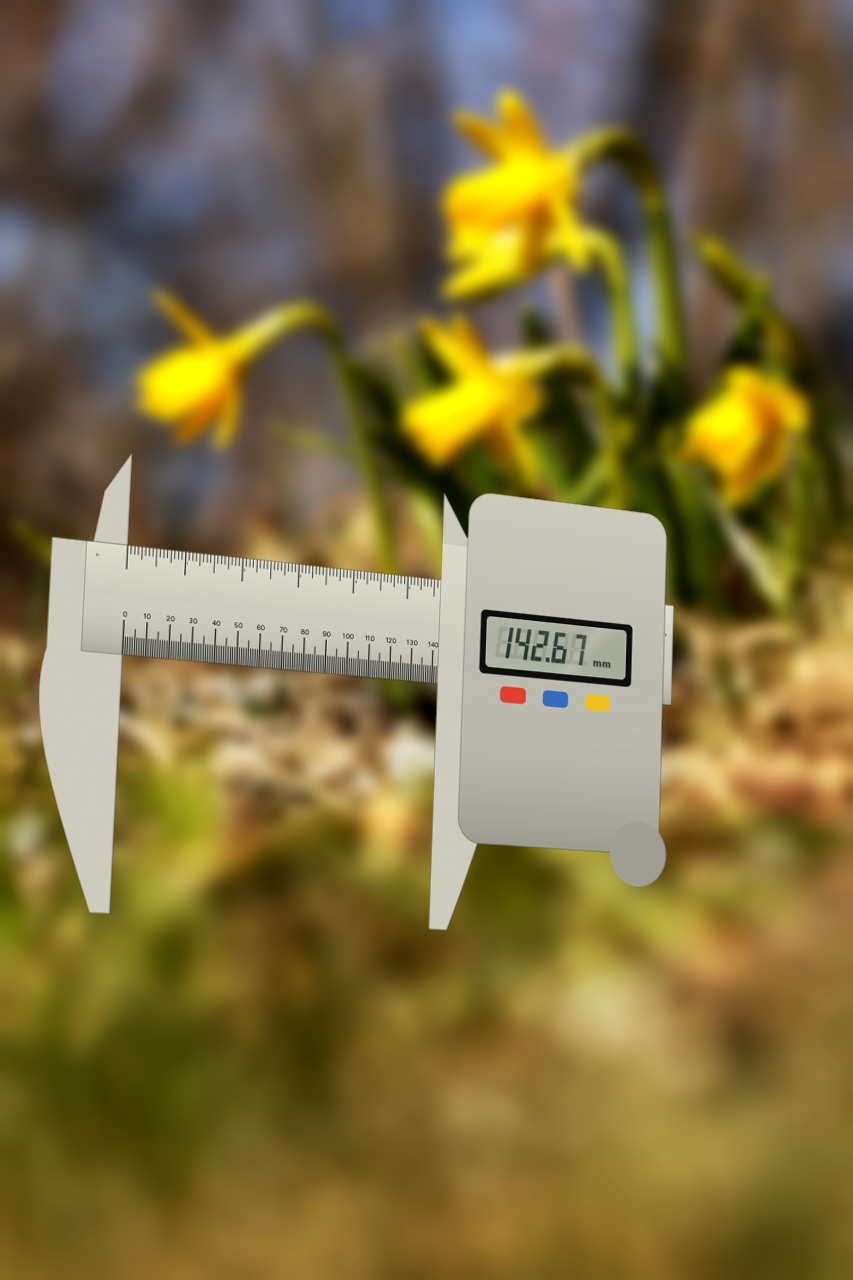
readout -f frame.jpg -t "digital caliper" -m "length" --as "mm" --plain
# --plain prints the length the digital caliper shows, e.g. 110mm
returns 142.67mm
